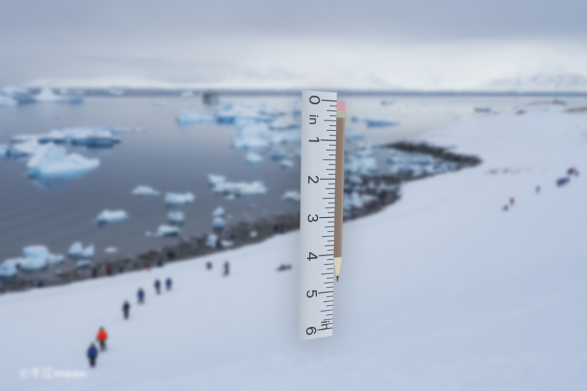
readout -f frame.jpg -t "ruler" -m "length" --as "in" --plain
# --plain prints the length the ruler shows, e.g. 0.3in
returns 4.75in
